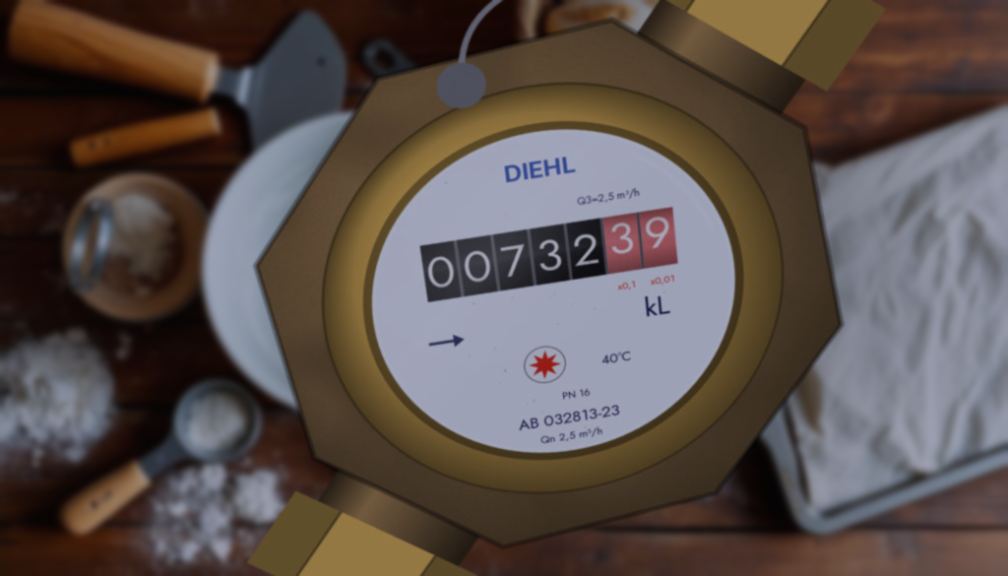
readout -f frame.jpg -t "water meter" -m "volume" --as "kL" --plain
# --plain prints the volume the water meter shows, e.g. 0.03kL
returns 732.39kL
